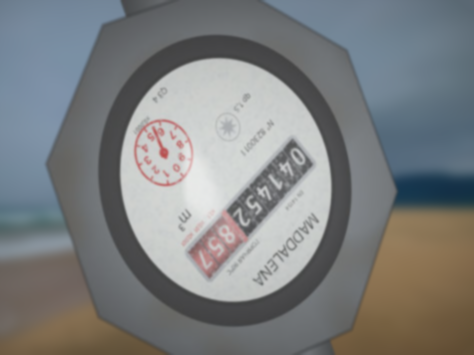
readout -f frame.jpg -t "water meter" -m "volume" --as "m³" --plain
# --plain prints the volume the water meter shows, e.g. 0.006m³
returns 41452.8575m³
